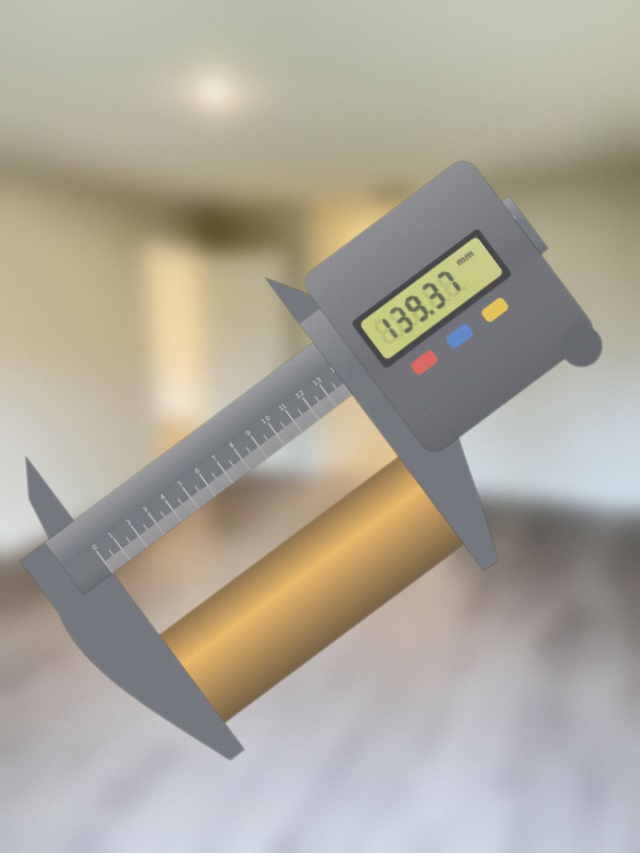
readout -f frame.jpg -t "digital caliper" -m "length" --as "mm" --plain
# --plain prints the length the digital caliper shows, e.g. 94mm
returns 139.37mm
